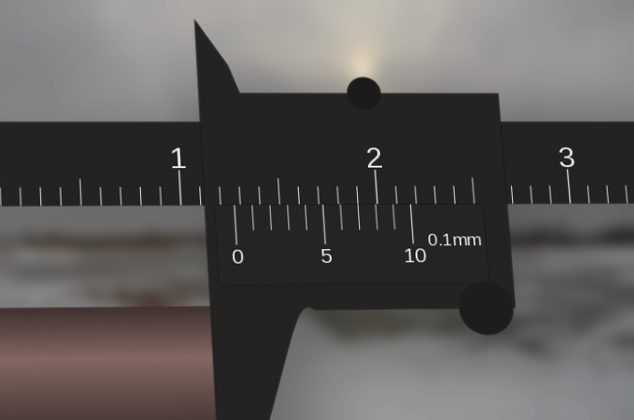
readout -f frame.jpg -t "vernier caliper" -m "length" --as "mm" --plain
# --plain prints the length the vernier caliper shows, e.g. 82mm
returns 12.7mm
